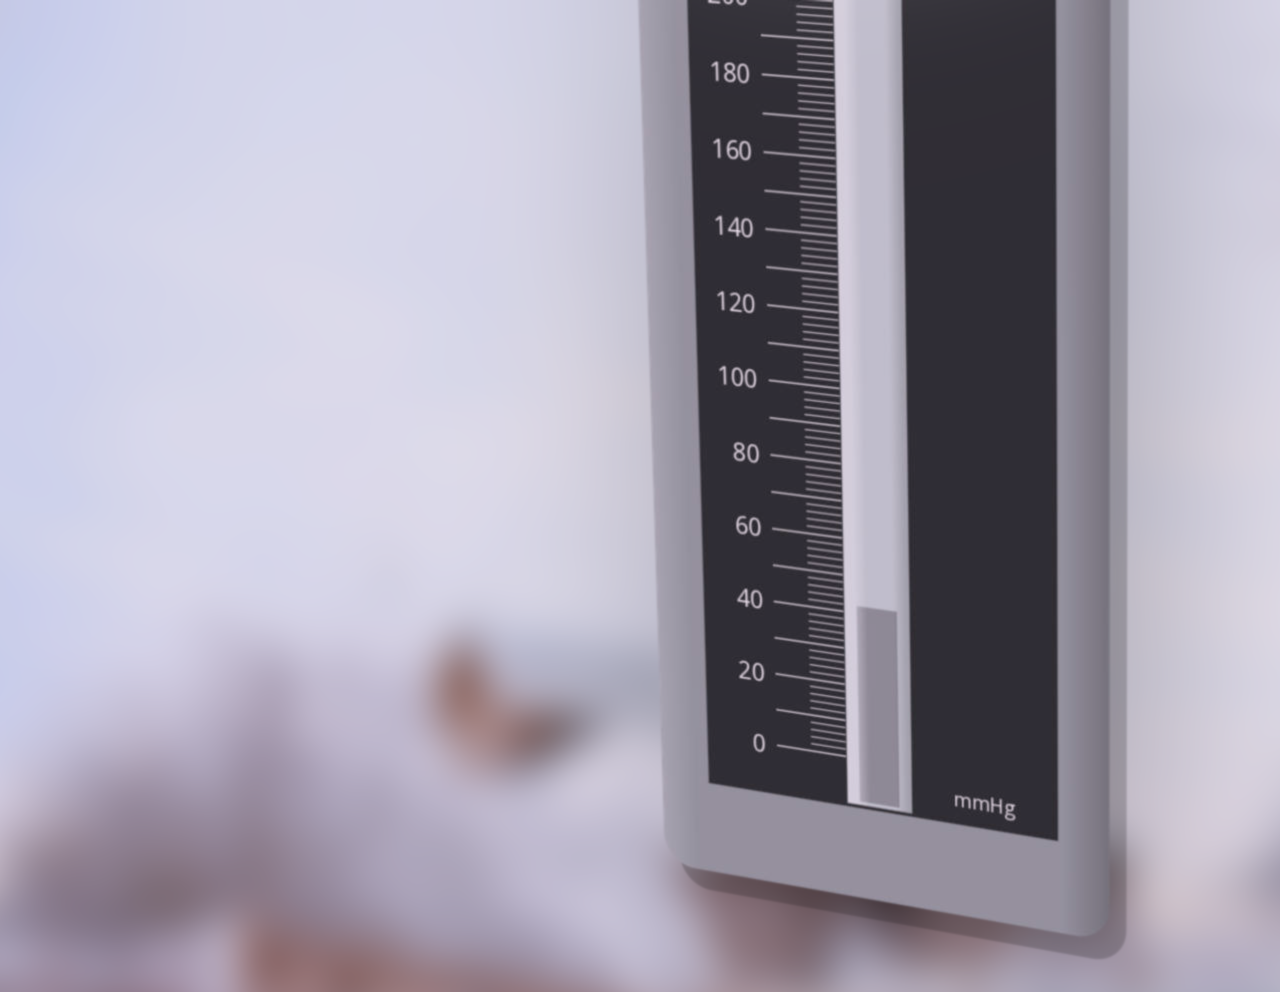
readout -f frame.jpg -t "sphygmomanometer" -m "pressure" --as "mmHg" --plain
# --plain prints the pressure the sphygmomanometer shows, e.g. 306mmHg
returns 42mmHg
